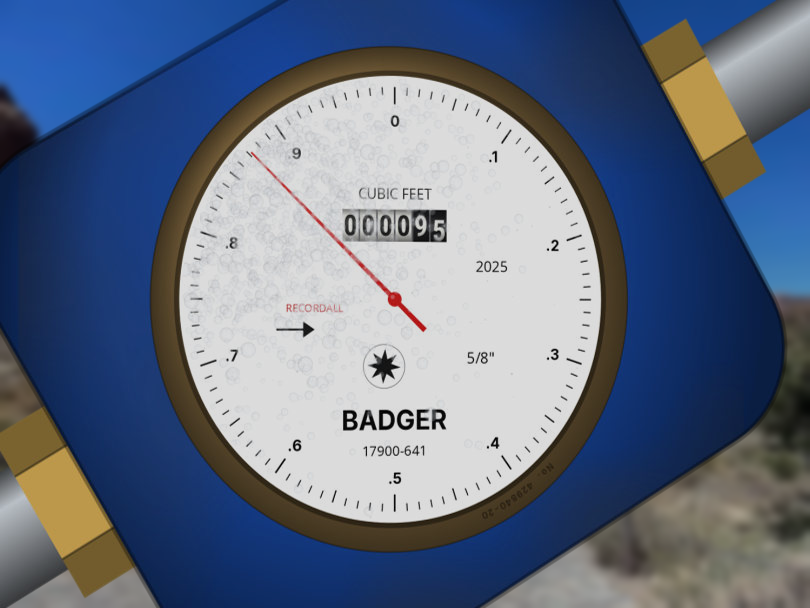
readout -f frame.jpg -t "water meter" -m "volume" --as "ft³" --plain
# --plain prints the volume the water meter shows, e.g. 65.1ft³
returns 94.87ft³
